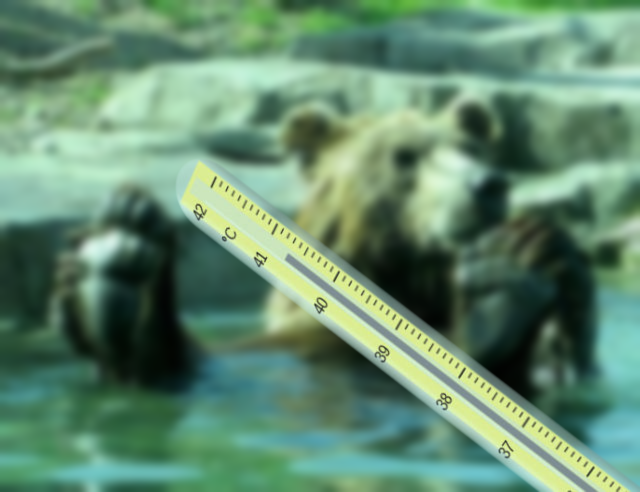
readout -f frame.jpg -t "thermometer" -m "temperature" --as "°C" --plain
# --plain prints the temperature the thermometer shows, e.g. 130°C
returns 40.7°C
